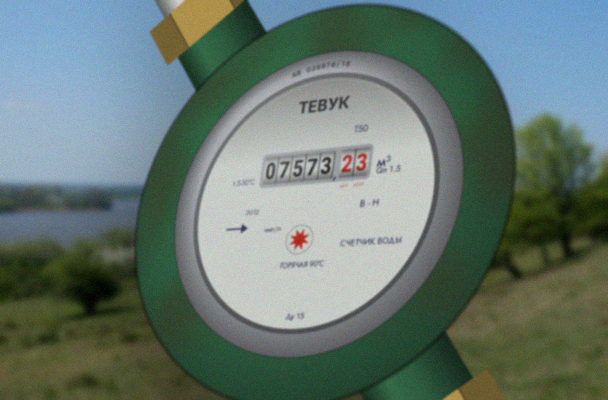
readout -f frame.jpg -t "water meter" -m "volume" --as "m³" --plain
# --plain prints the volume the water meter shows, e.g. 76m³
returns 7573.23m³
